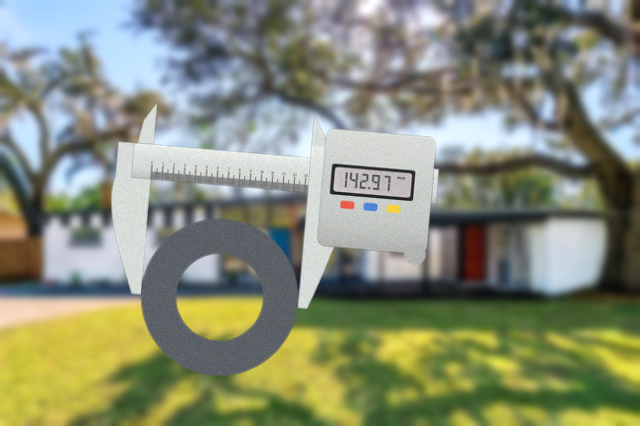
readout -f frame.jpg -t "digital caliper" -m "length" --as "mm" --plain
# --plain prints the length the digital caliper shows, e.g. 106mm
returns 142.97mm
